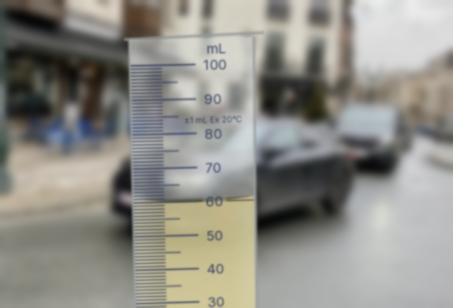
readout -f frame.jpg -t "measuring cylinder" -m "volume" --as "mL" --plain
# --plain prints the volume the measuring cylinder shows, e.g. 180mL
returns 60mL
